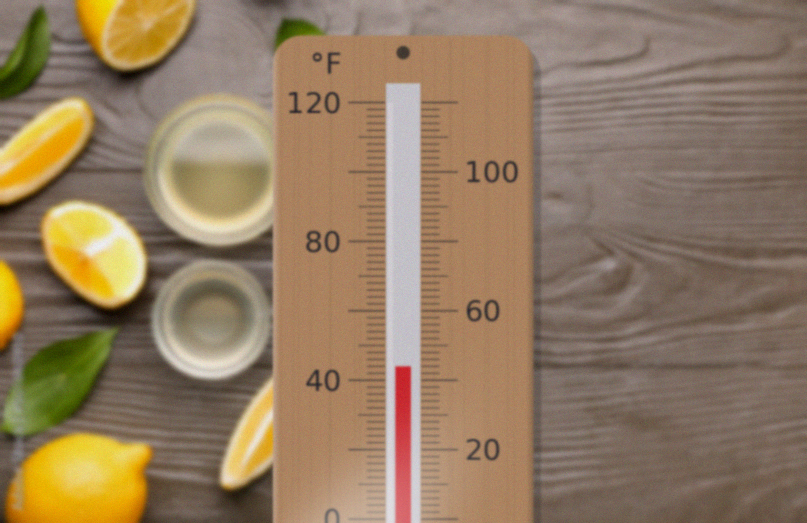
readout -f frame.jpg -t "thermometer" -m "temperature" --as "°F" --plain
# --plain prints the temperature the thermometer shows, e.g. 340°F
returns 44°F
